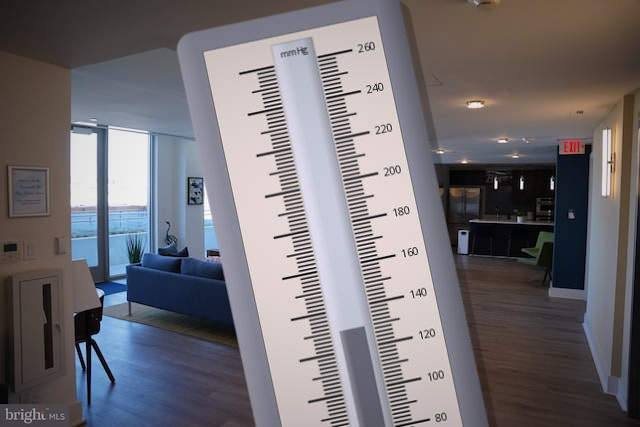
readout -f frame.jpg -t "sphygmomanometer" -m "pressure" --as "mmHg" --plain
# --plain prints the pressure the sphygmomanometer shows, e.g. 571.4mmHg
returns 130mmHg
